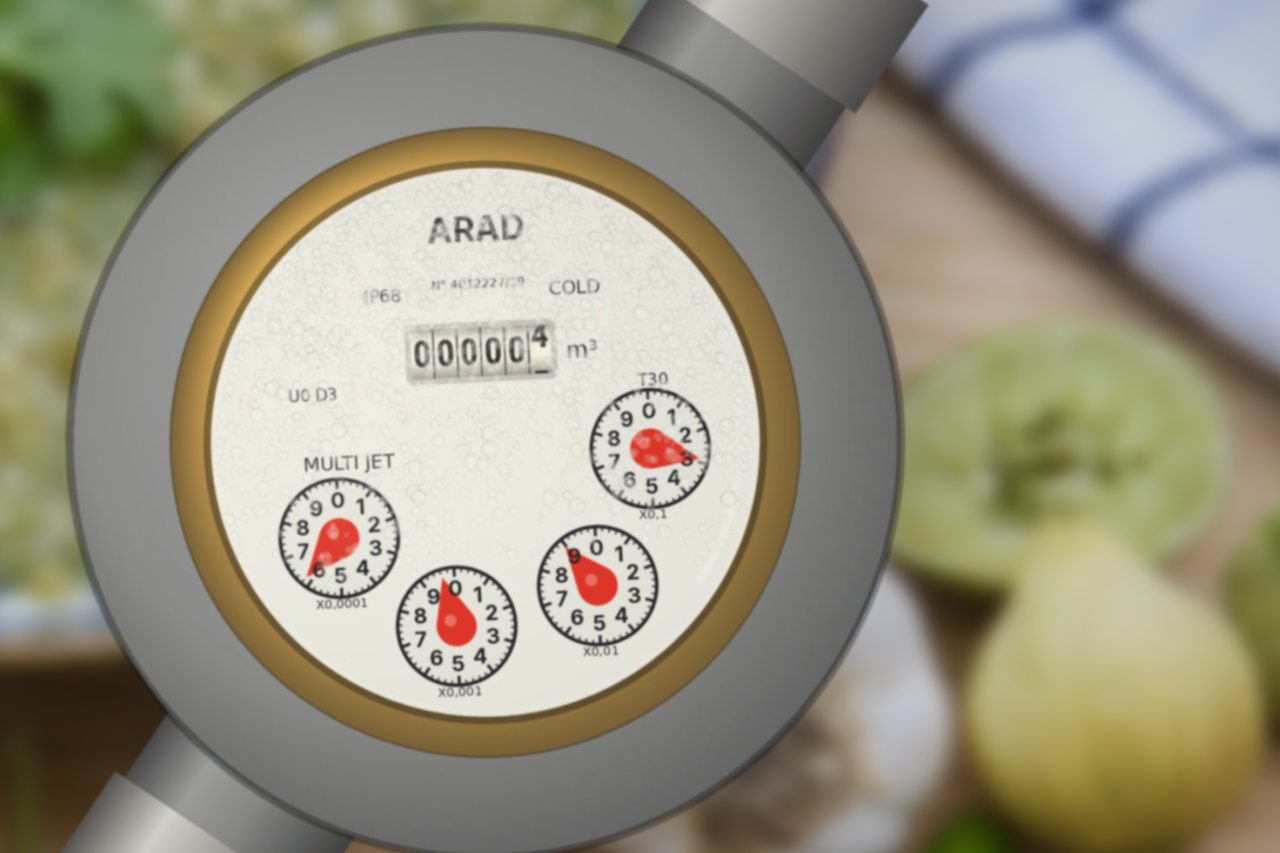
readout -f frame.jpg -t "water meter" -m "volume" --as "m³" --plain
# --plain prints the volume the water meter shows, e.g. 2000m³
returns 4.2896m³
